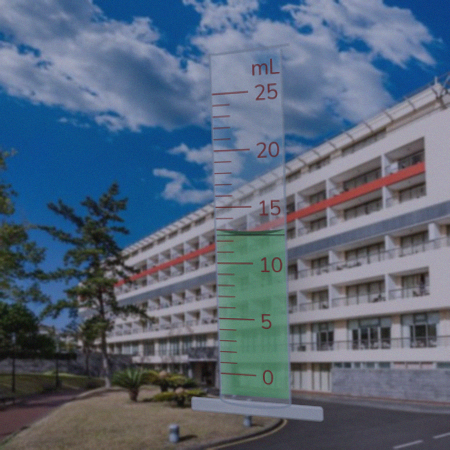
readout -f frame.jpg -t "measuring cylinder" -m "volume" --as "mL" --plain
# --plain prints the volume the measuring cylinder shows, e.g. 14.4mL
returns 12.5mL
